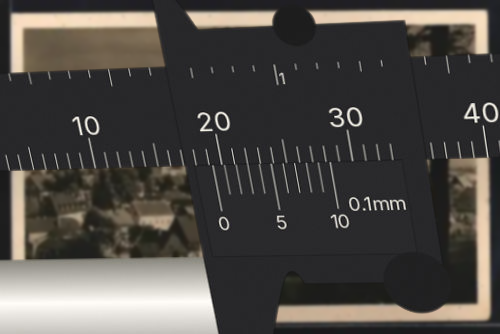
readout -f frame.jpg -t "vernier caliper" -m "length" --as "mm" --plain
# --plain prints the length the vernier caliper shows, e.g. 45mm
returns 19.3mm
